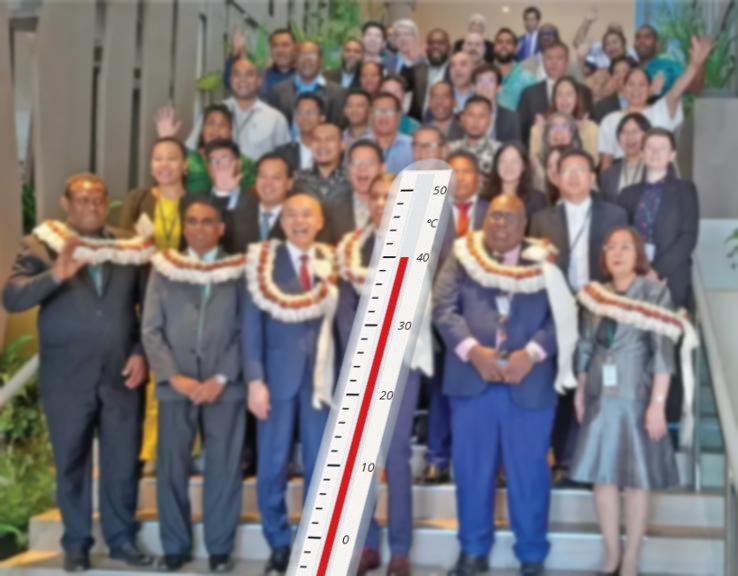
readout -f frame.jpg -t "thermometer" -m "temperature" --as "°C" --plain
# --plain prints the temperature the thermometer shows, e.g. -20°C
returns 40°C
